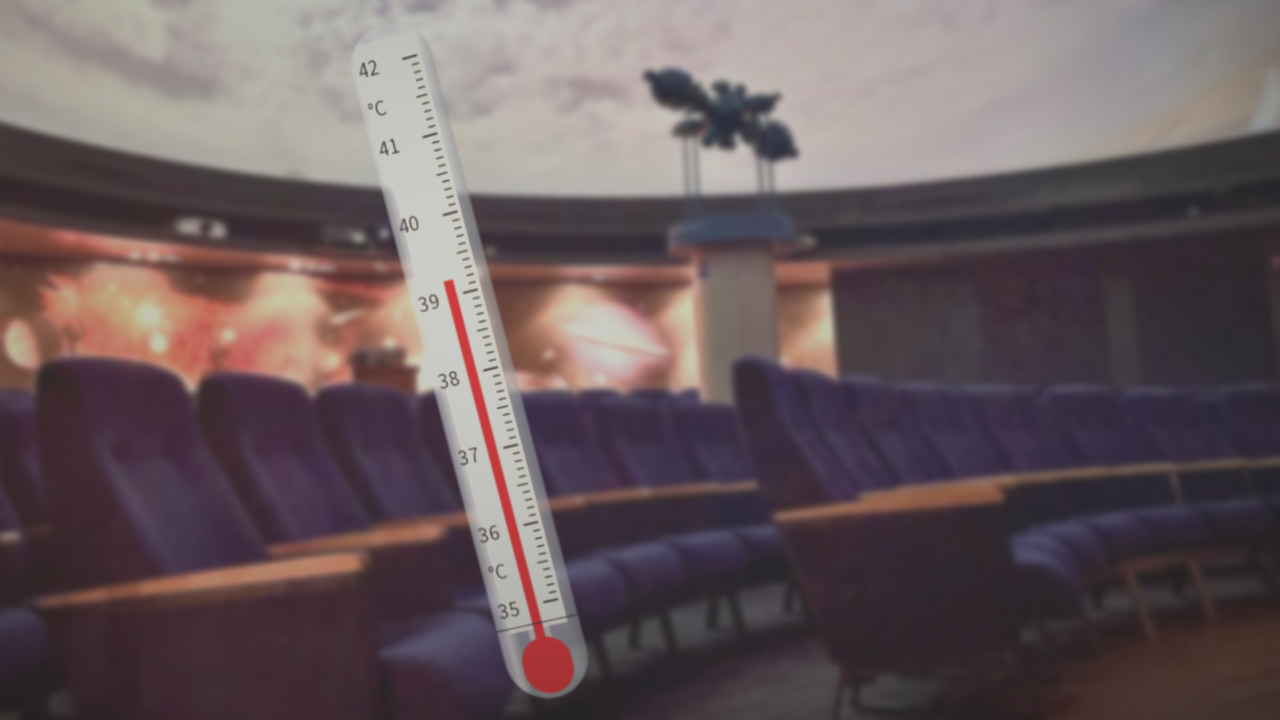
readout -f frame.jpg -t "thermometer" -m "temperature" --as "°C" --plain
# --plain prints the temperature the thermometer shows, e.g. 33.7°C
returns 39.2°C
